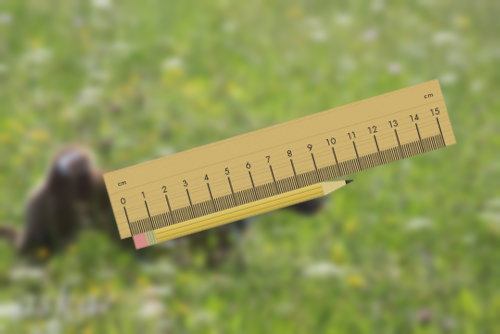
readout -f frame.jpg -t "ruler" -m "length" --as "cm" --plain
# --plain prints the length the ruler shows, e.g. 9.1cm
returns 10.5cm
